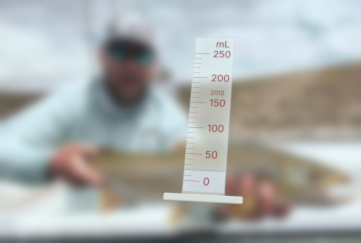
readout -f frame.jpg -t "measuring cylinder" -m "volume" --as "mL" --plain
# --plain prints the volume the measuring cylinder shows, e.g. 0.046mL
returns 20mL
